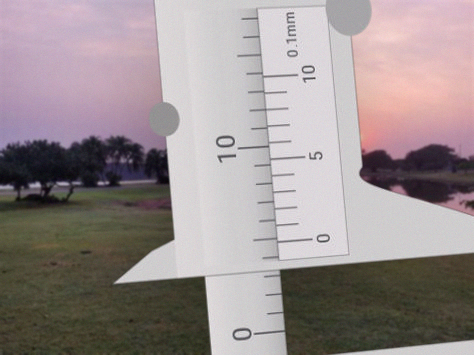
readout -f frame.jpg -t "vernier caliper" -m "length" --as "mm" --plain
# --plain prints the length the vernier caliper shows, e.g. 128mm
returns 4.8mm
